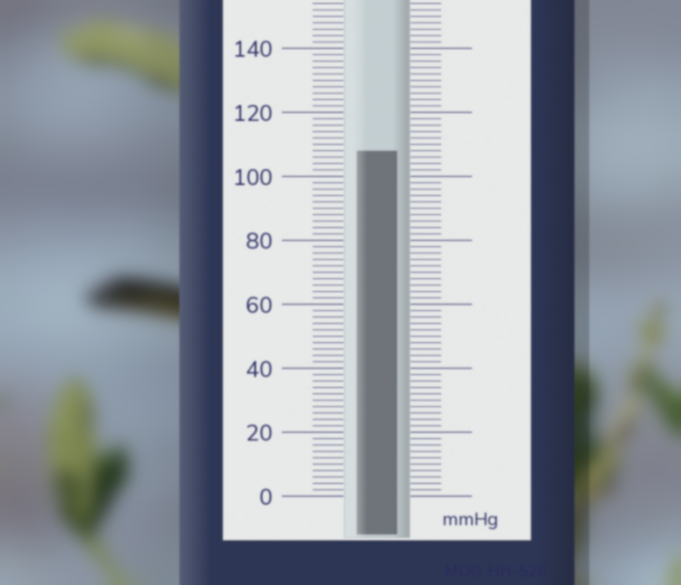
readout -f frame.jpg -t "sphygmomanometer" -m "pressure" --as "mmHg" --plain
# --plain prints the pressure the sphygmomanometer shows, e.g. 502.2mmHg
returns 108mmHg
